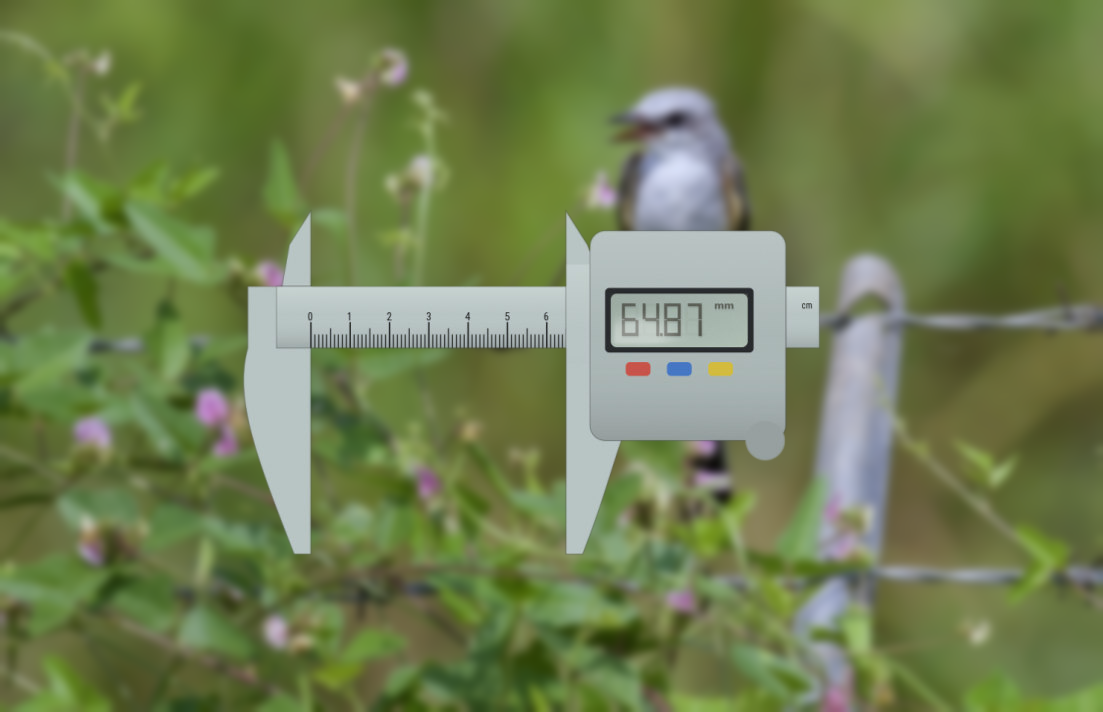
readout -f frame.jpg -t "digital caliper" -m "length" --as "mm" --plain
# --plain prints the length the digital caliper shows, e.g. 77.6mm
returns 64.87mm
